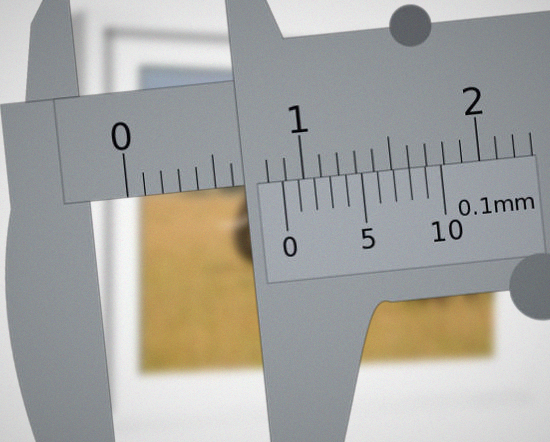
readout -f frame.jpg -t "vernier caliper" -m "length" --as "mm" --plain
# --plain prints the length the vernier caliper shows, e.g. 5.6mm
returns 8.8mm
